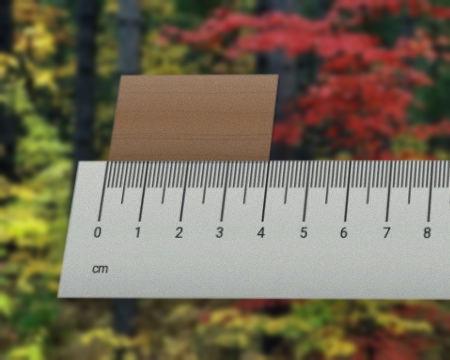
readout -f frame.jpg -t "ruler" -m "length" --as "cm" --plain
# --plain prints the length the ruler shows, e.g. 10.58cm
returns 4cm
